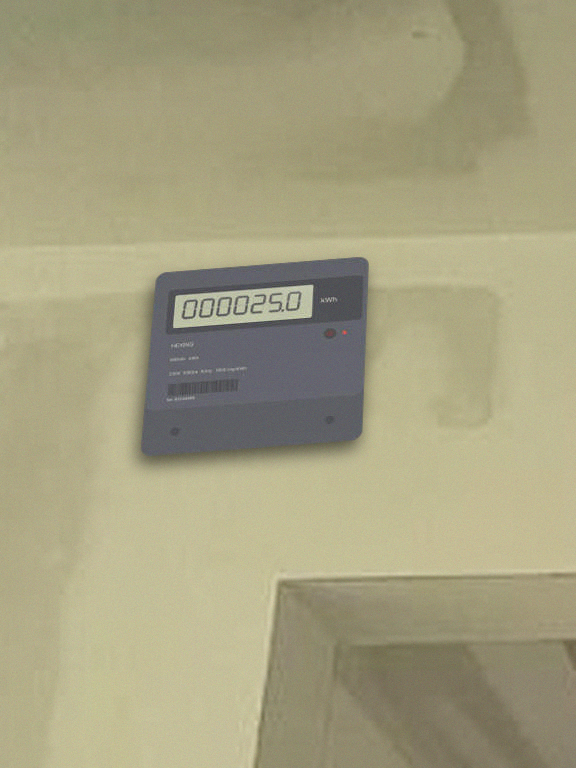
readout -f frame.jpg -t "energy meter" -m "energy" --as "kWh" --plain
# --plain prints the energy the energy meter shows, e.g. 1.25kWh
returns 25.0kWh
